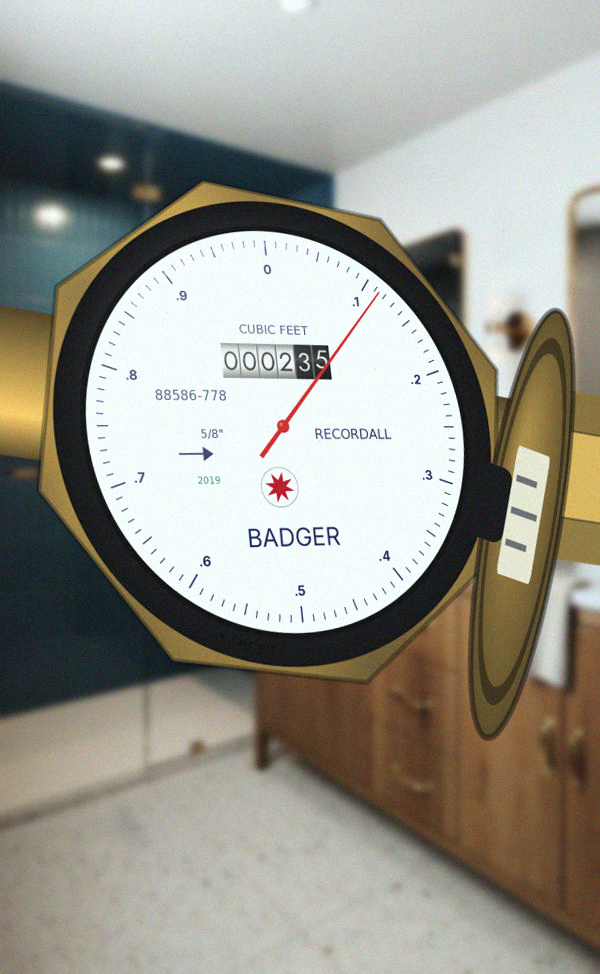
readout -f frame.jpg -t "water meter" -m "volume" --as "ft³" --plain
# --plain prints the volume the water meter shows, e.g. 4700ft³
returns 235.11ft³
